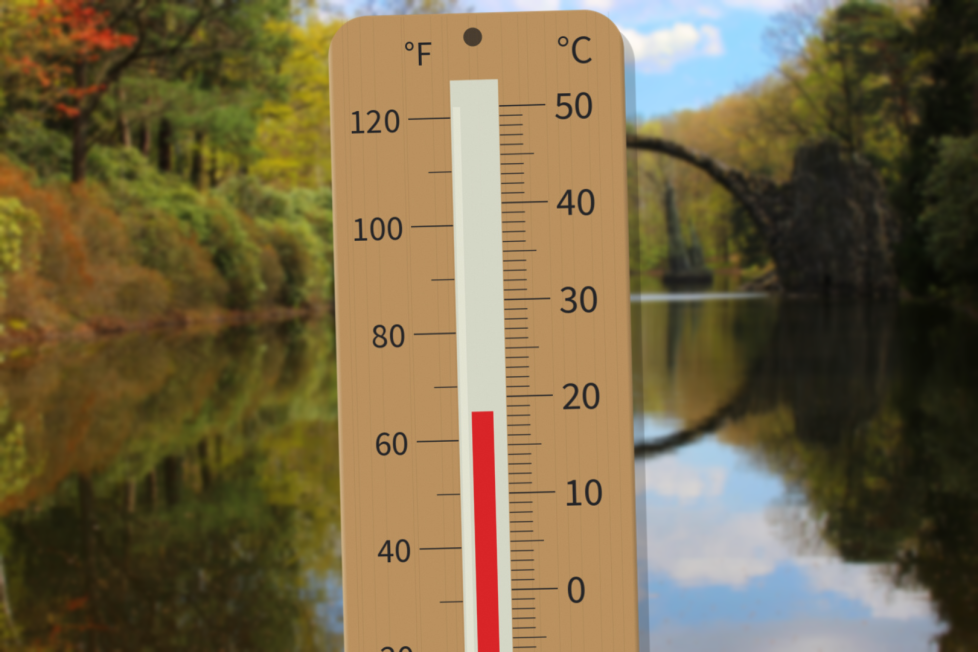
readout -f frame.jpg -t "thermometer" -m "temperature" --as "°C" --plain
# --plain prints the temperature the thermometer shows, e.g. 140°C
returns 18.5°C
